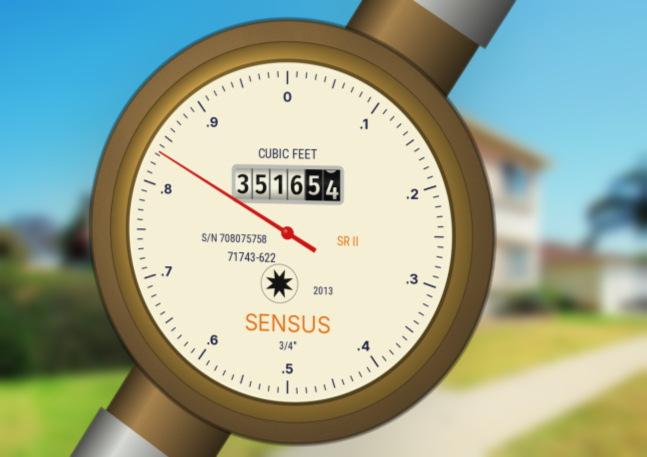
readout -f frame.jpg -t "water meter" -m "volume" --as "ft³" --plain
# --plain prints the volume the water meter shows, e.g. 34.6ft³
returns 351653.83ft³
